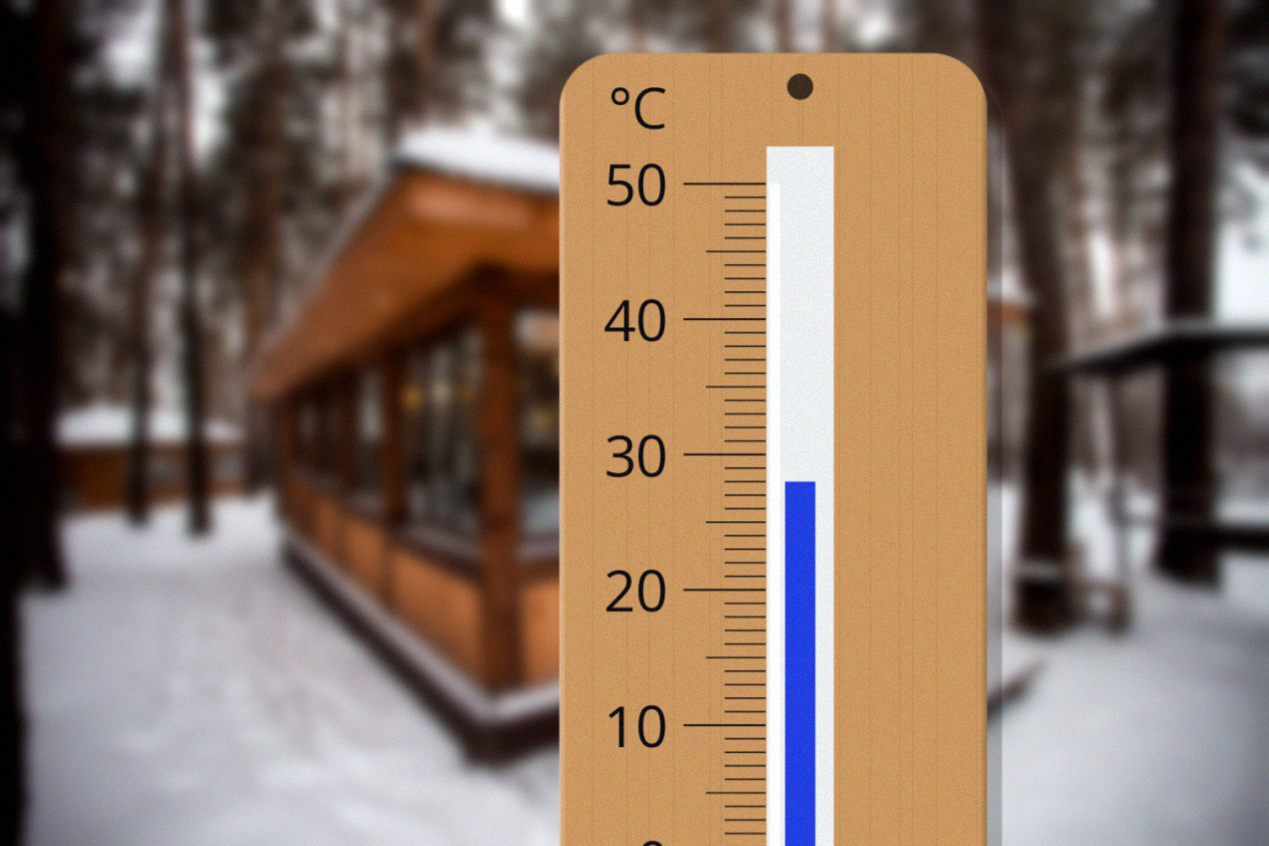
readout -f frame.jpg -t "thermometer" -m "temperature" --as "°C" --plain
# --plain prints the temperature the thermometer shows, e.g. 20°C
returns 28°C
